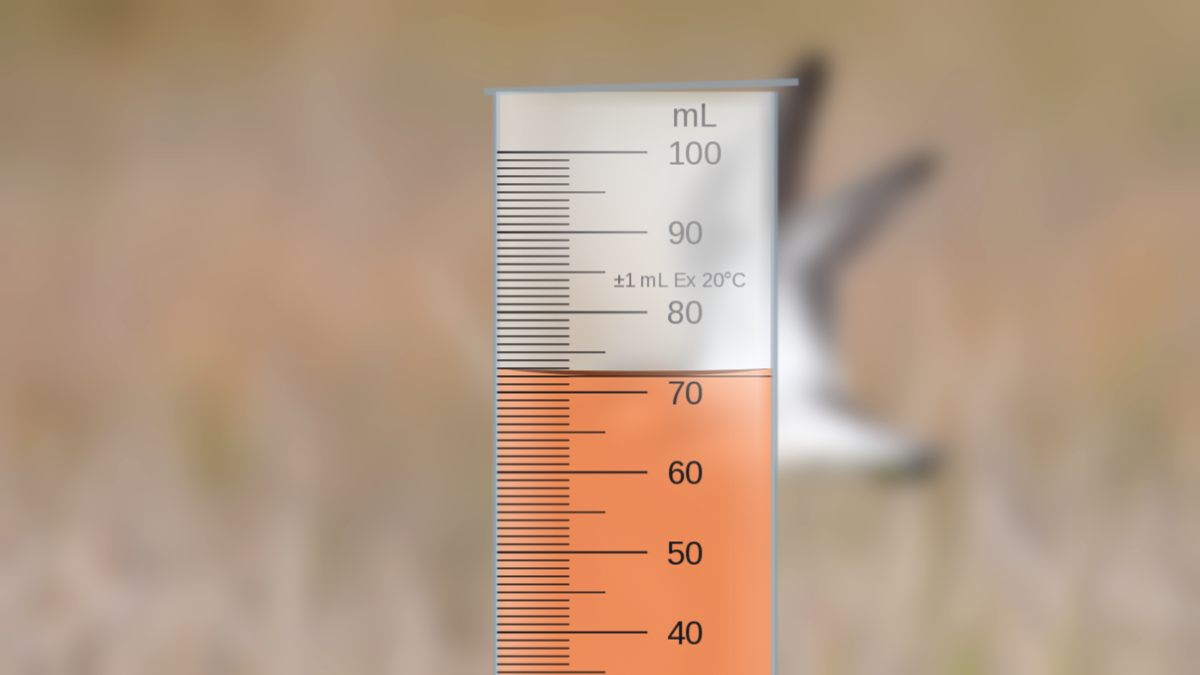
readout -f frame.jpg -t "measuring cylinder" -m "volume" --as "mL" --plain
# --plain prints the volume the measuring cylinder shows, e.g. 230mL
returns 72mL
